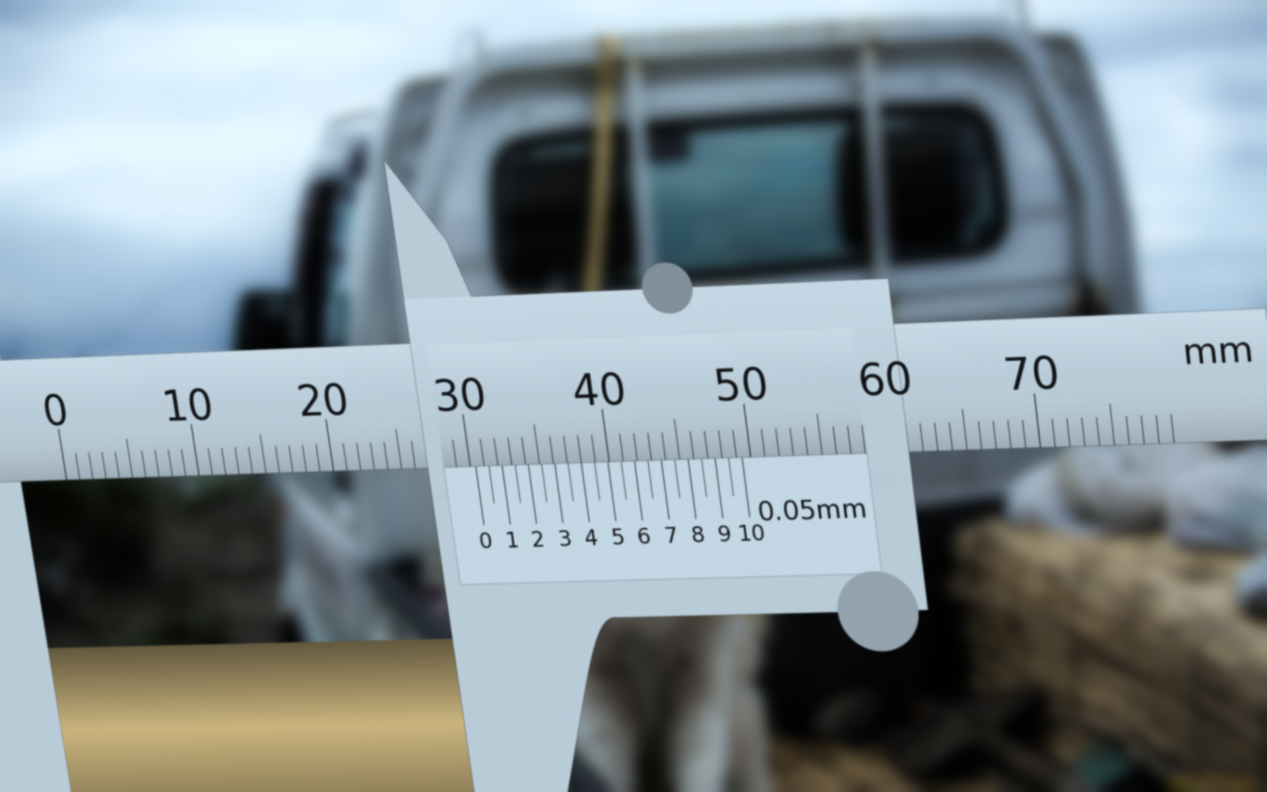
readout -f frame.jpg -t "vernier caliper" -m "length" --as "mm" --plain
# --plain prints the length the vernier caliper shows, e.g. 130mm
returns 30.4mm
